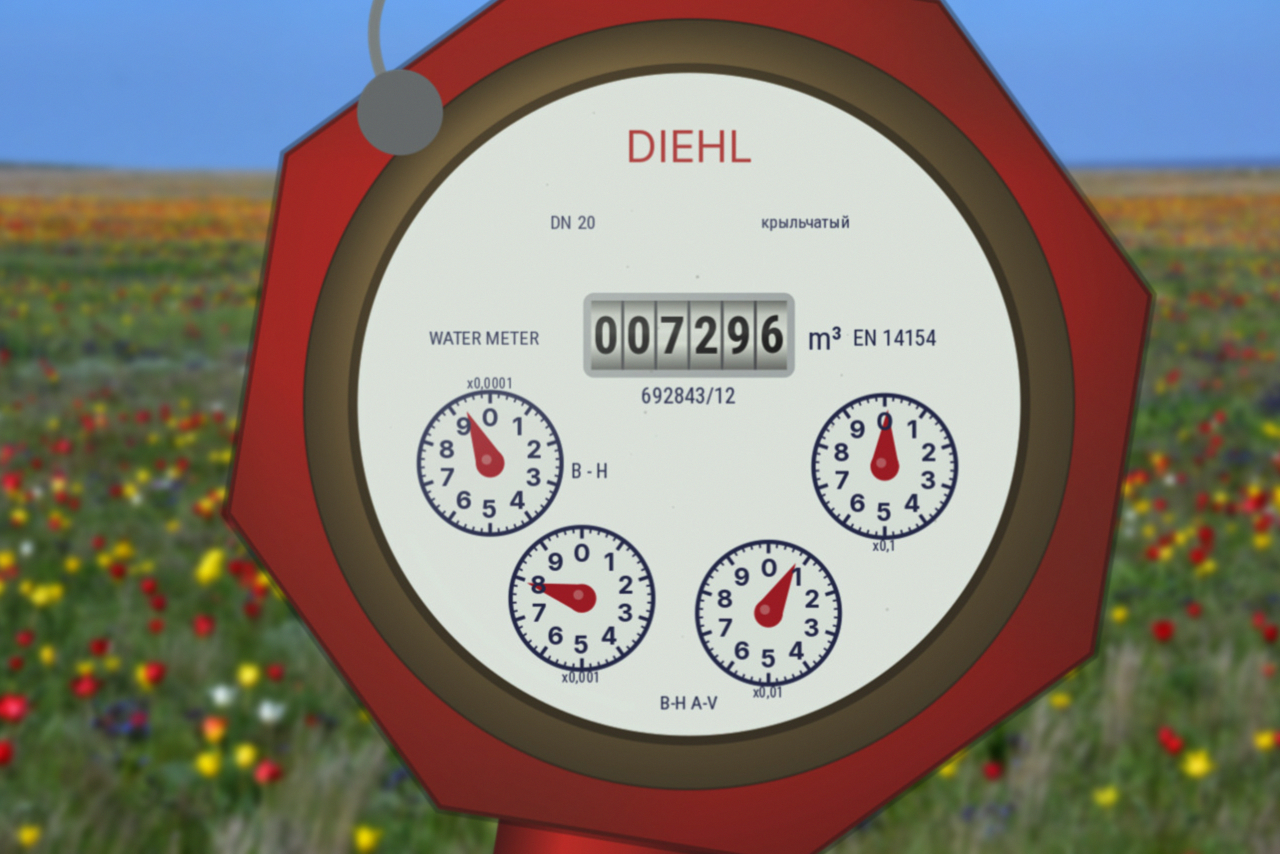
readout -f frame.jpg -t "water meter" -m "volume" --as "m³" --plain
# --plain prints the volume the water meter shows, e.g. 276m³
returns 7296.0079m³
